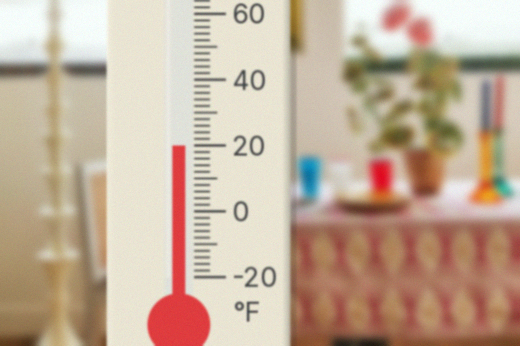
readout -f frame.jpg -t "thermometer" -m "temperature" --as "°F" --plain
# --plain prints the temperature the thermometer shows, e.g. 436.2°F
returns 20°F
